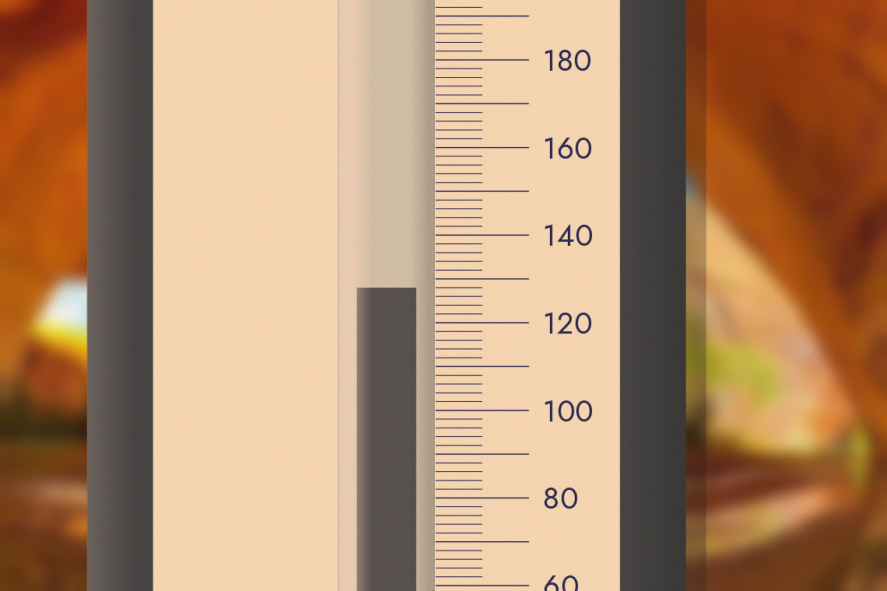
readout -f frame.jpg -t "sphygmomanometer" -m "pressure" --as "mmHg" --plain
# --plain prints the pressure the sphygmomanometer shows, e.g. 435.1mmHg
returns 128mmHg
